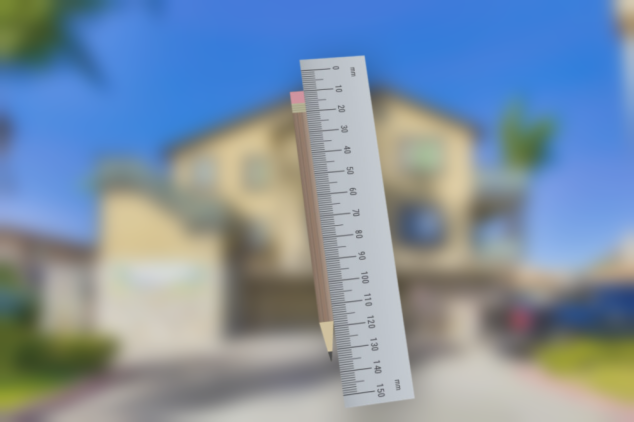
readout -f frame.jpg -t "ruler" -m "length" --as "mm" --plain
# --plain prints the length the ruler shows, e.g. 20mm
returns 125mm
